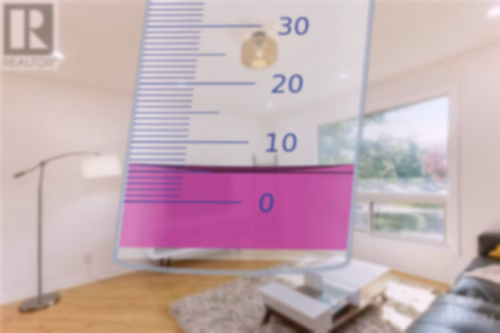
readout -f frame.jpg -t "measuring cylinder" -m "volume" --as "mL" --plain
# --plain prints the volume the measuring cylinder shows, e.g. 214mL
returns 5mL
